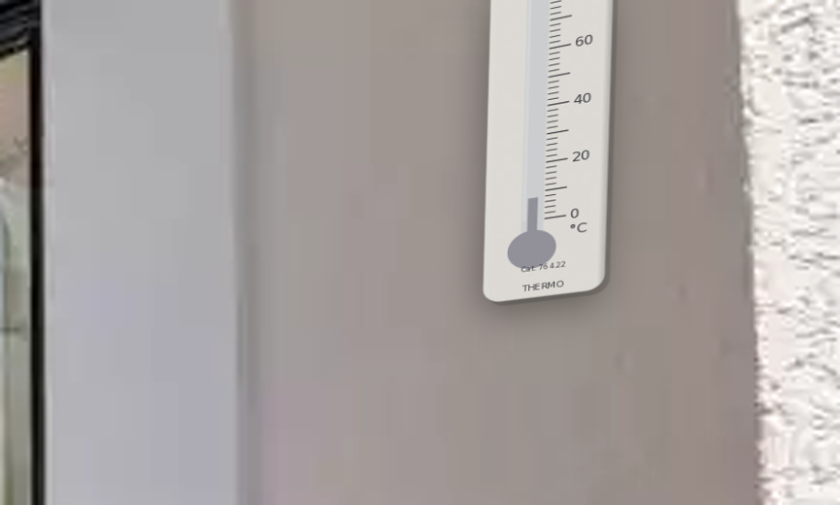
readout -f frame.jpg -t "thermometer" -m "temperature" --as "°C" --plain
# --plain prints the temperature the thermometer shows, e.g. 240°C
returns 8°C
